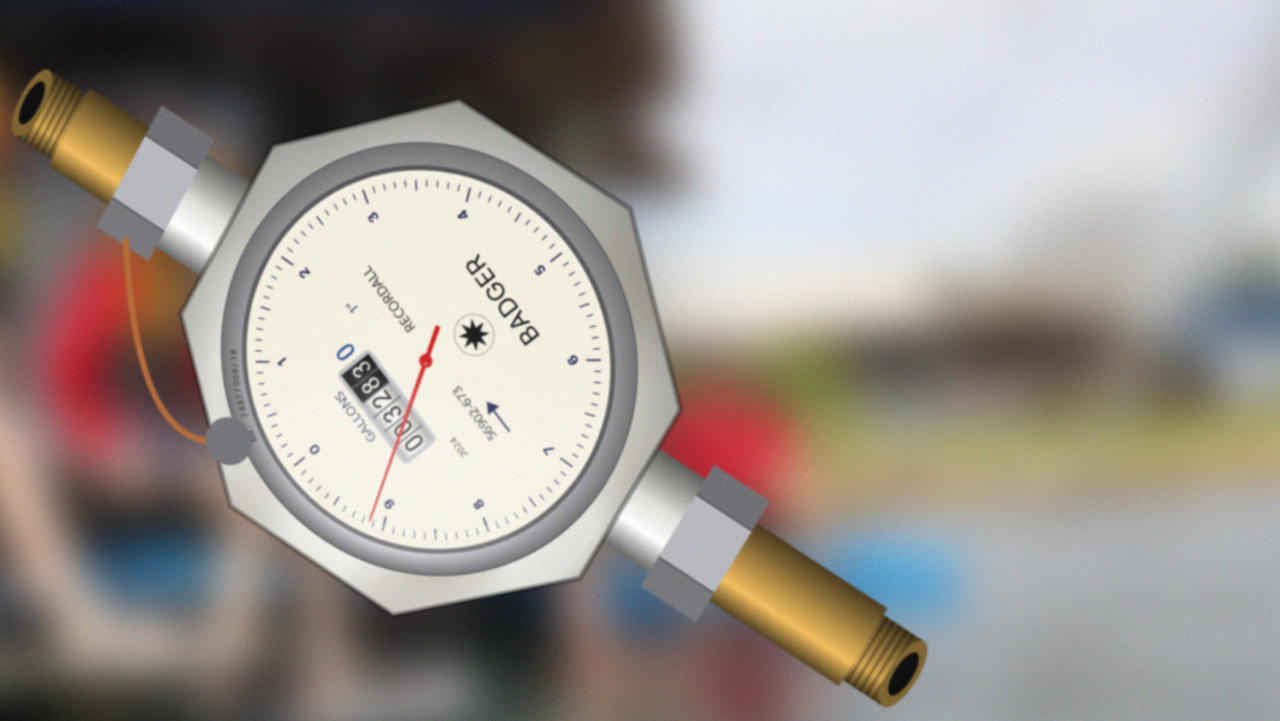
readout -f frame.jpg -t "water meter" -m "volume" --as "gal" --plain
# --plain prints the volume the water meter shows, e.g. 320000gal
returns 32829.1gal
